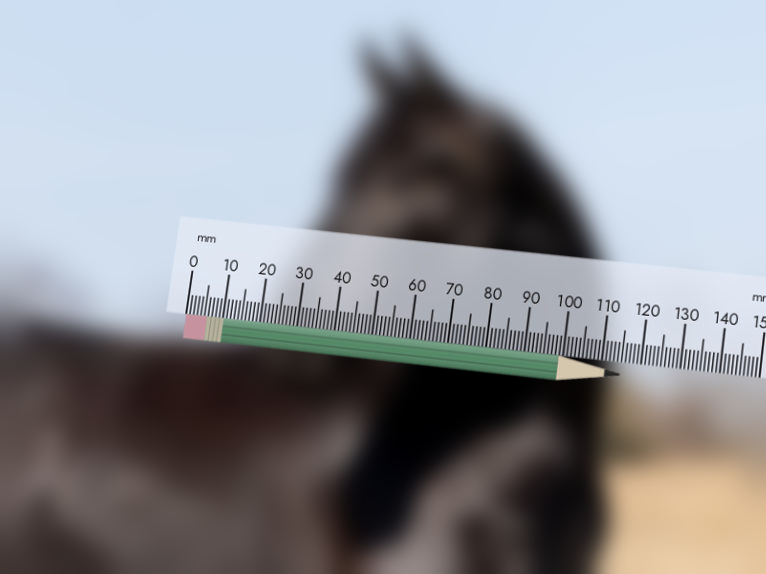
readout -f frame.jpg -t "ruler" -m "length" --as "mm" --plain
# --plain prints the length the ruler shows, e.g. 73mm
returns 115mm
